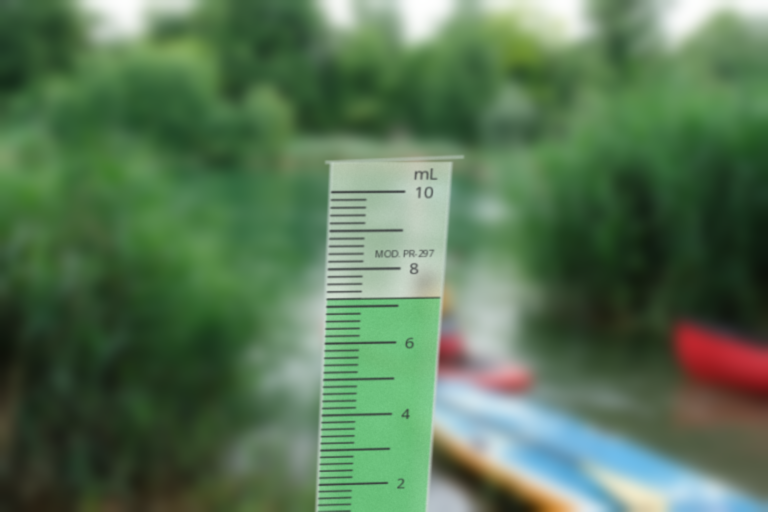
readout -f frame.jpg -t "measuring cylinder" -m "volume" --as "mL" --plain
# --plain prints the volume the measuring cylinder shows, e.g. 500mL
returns 7.2mL
